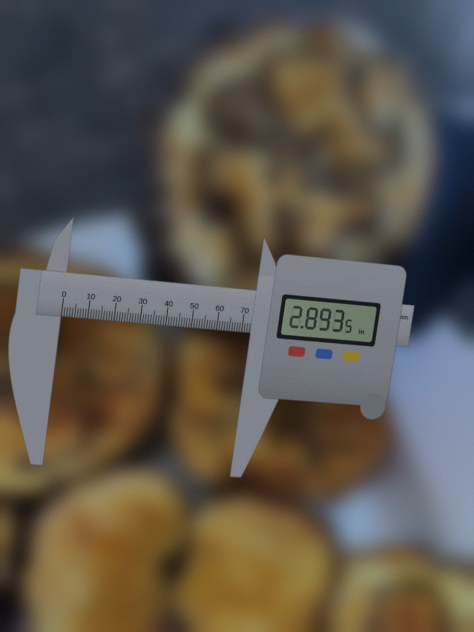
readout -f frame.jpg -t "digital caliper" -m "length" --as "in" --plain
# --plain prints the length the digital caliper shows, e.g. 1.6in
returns 2.8935in
